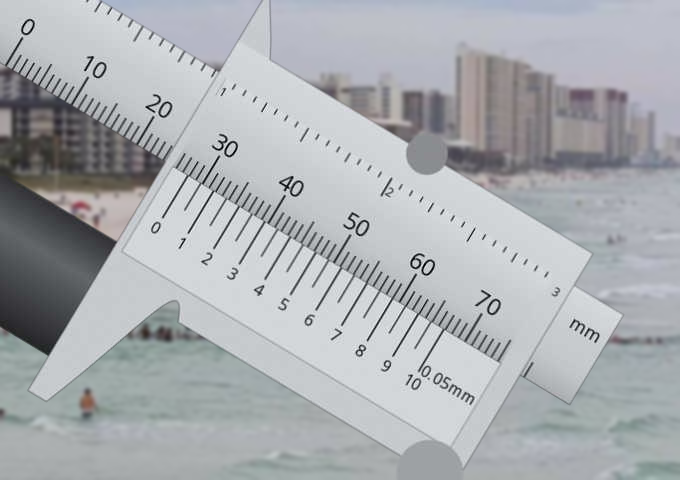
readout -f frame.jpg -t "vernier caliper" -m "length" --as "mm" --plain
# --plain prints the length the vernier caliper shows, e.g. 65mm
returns 27.8mm
